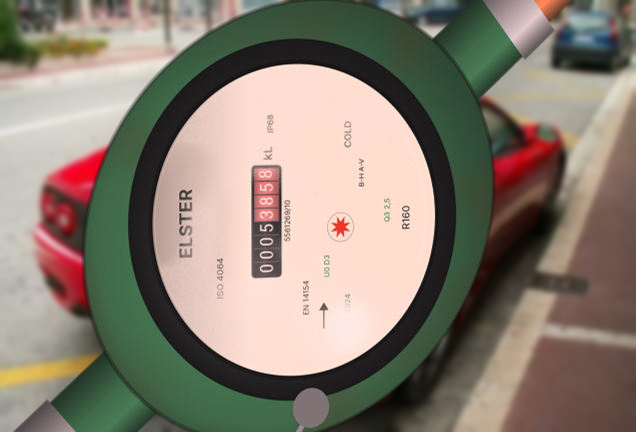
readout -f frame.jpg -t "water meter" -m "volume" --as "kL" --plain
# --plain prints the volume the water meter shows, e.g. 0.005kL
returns 5.3858kL
